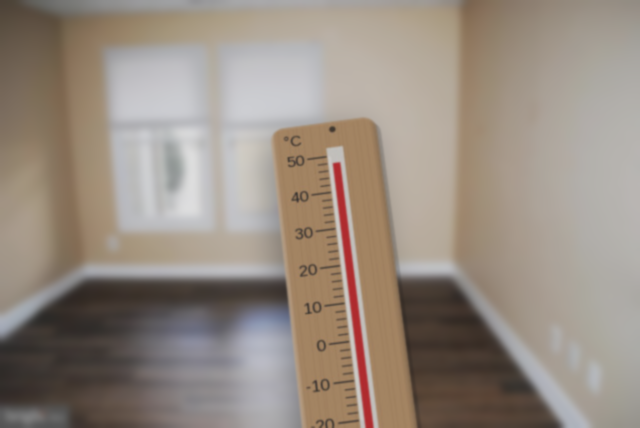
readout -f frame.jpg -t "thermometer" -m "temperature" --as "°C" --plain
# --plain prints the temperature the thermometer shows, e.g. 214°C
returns 48°C
